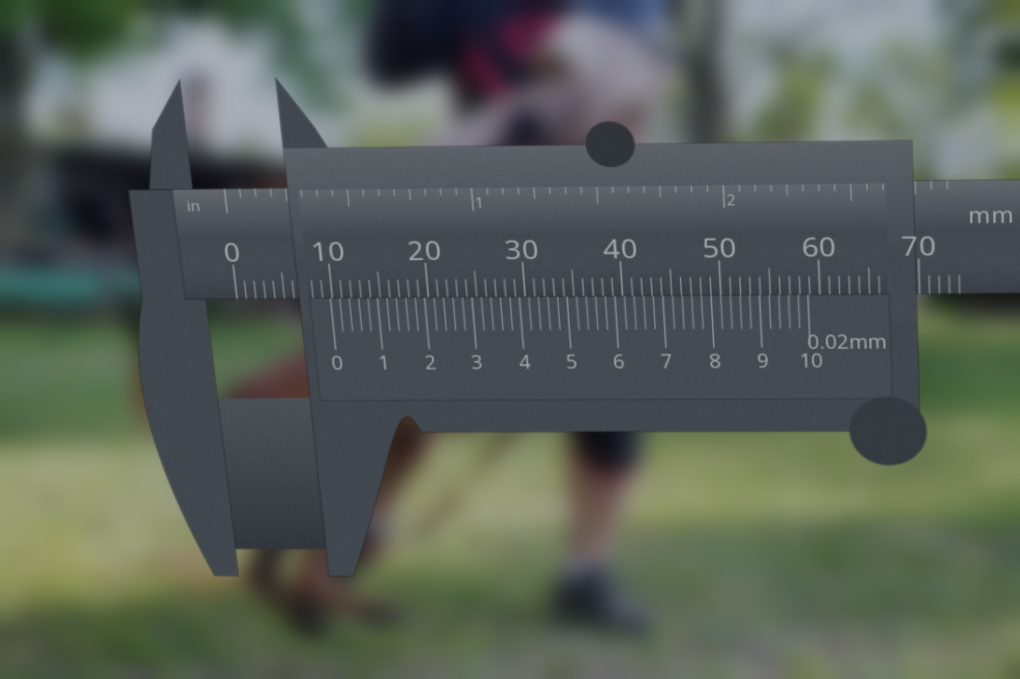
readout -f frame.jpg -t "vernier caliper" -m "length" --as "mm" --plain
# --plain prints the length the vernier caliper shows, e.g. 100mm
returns 9.8mm
